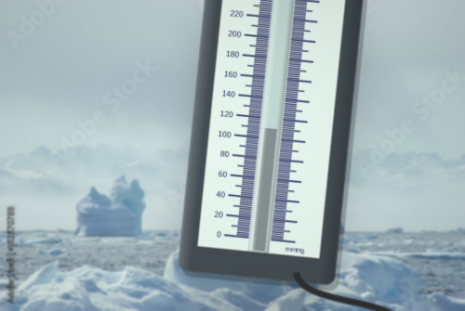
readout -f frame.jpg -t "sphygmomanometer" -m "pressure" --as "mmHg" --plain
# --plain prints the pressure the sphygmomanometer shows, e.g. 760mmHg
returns 110mmHg
